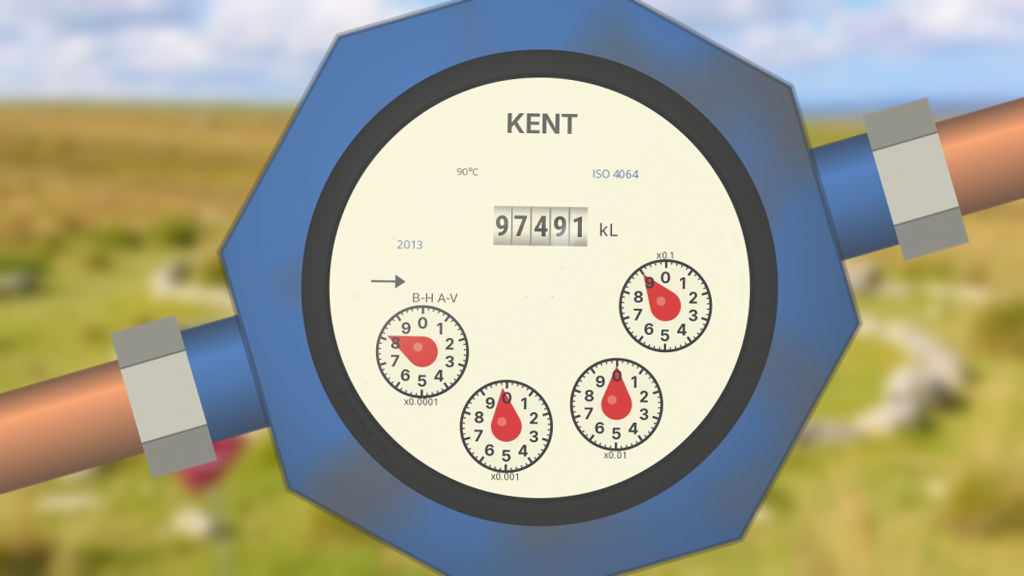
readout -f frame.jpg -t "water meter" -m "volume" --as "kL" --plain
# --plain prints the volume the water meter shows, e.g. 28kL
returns 97491.8998kL
